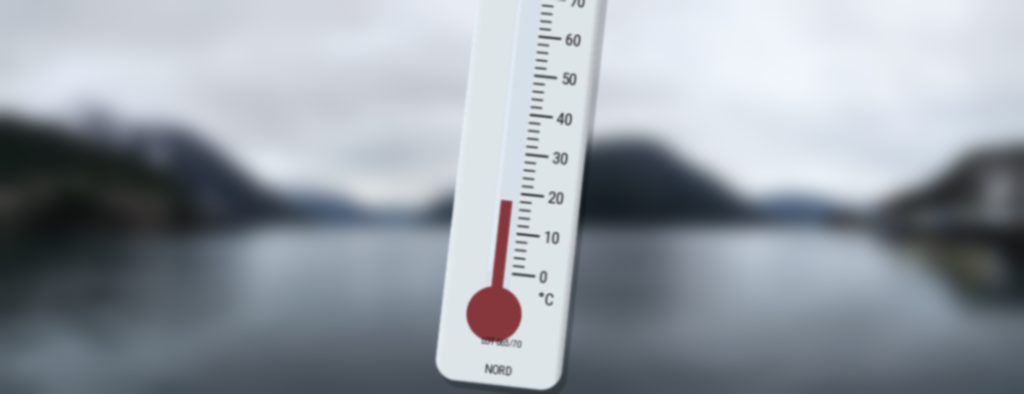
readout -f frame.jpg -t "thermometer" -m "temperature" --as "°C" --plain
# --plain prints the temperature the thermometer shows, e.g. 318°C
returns 18°C
